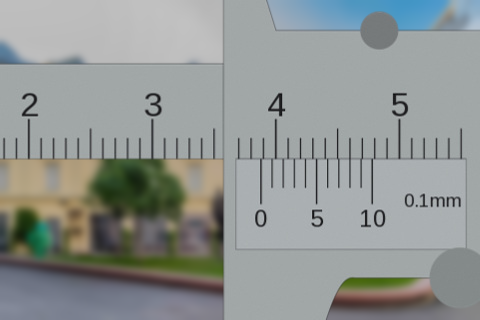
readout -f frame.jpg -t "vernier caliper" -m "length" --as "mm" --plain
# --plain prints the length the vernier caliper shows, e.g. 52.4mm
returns 38.8mm
